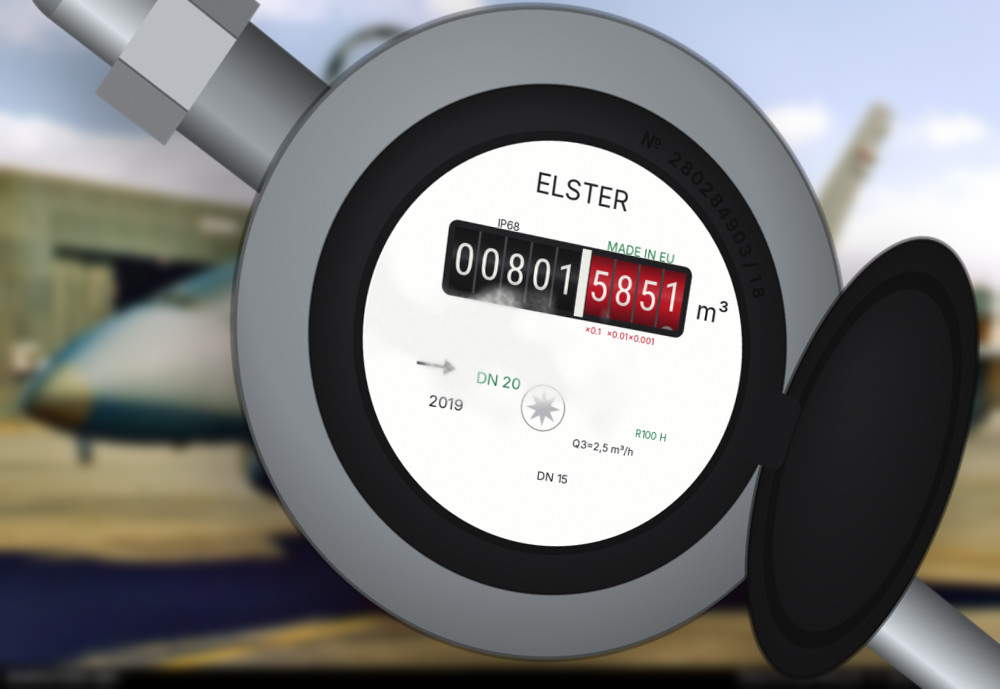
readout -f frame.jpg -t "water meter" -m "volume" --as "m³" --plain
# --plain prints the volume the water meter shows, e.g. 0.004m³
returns 801.5851m³
